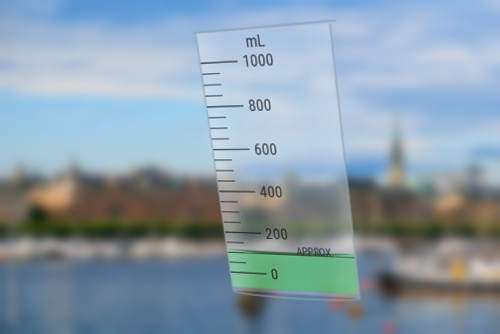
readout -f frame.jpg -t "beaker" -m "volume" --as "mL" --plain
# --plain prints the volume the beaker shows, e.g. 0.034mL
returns 100mL
